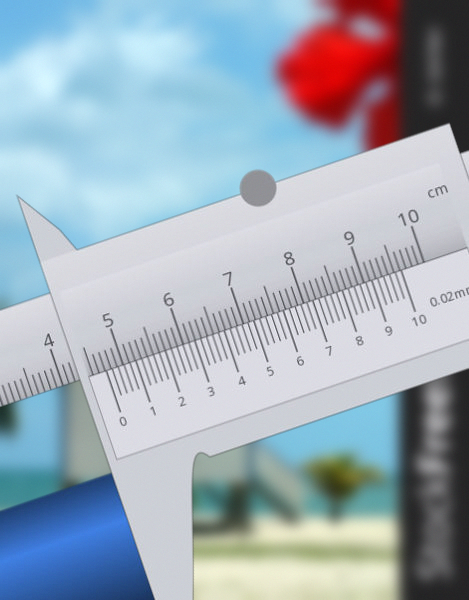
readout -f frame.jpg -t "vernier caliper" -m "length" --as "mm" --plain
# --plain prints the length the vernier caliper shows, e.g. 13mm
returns 47.2mm
